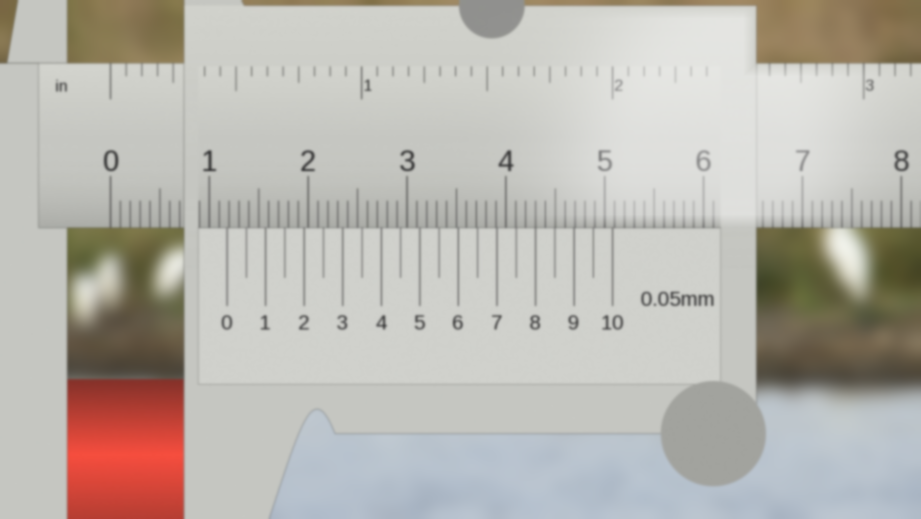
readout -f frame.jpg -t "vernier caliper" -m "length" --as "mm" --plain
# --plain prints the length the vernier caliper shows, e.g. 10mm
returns 11.8mm
